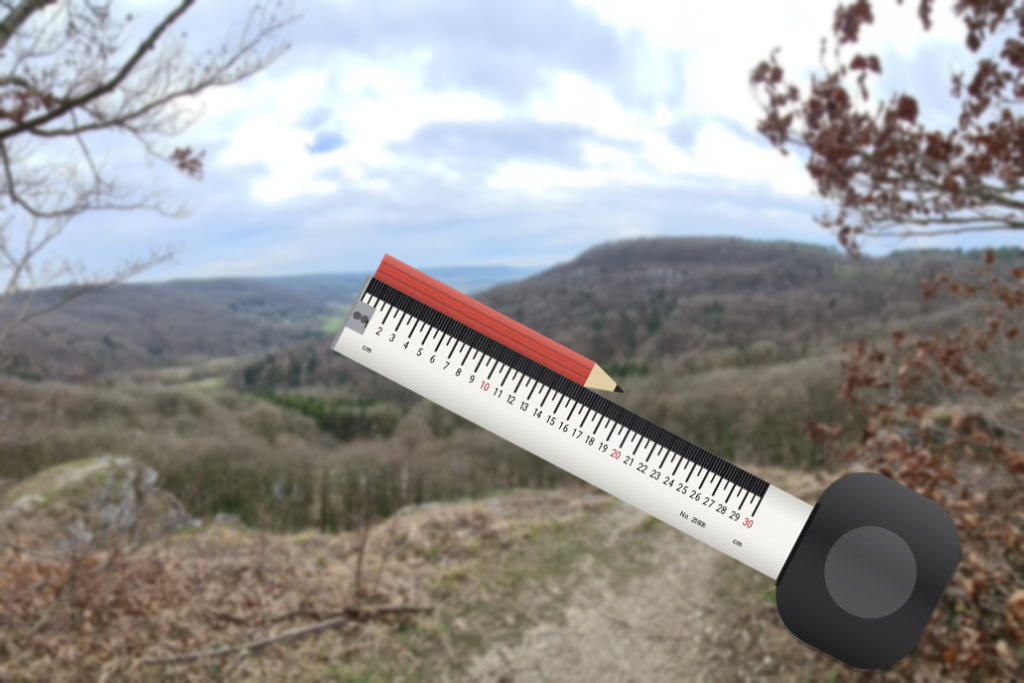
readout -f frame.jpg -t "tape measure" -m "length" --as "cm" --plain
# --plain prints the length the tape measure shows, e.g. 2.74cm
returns 18.5cm
